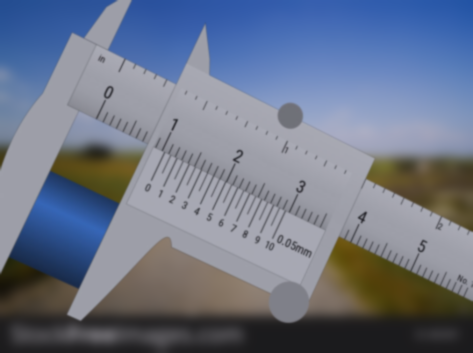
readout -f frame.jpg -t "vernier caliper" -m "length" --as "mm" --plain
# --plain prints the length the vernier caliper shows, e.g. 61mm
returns 10.4mm
